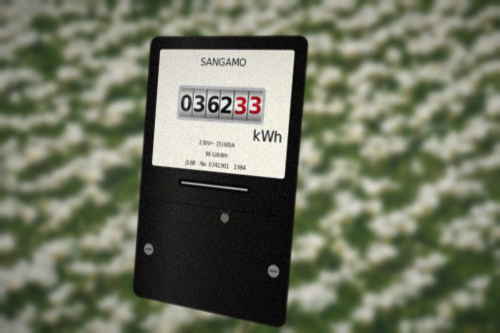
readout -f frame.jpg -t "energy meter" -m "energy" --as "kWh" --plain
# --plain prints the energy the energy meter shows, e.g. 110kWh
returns 362.33kWh
